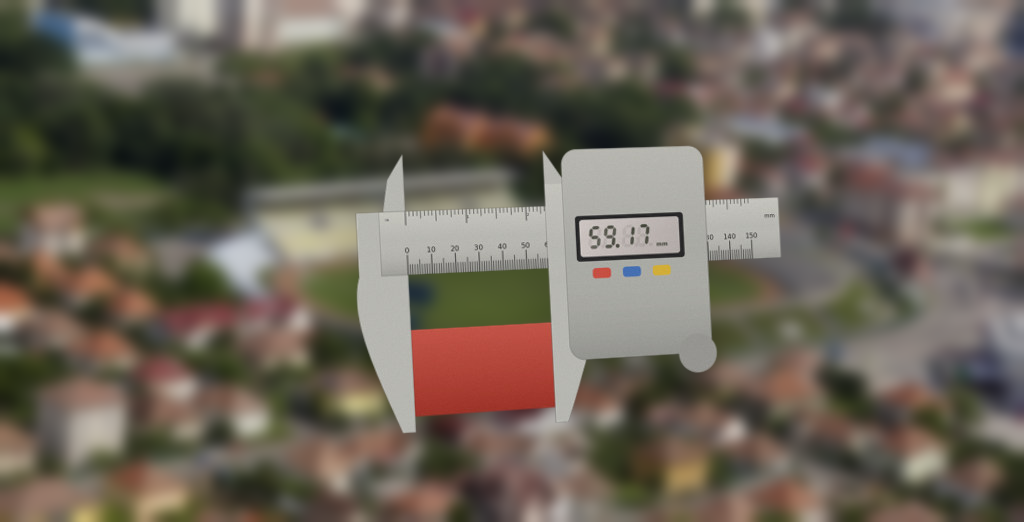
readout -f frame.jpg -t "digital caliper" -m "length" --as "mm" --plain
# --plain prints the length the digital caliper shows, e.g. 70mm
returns 59.17mm
